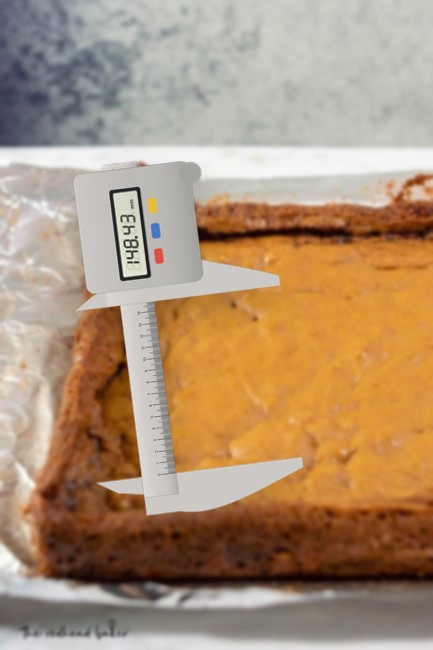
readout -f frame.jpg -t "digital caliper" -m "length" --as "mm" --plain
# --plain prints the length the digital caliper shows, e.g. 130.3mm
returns 148.43mm
